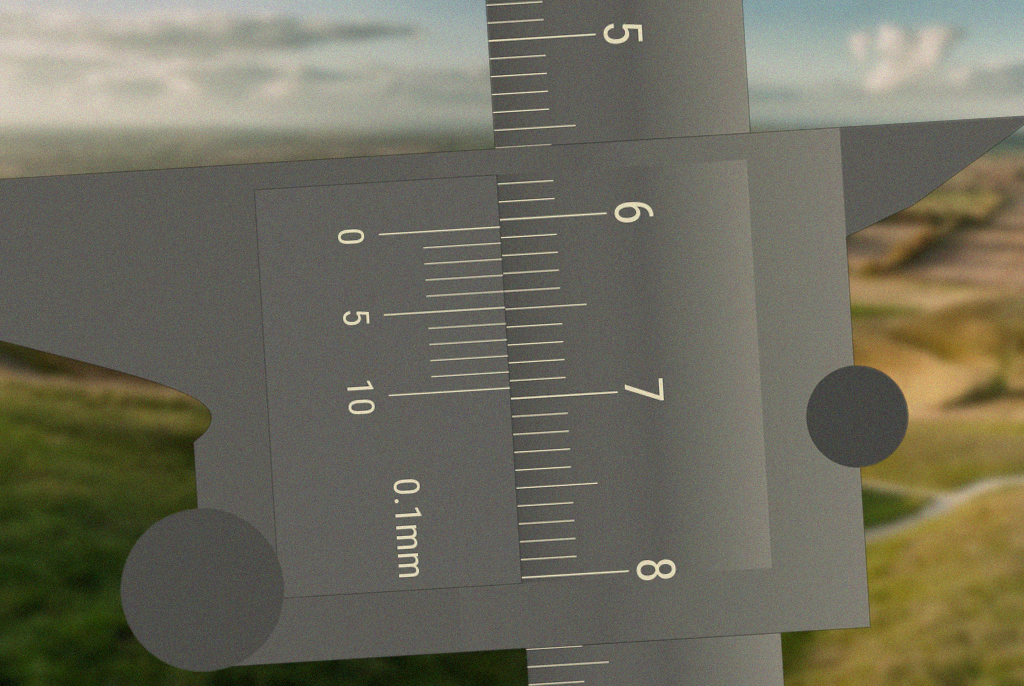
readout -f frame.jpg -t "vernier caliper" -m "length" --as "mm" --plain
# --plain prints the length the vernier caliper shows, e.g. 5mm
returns 60.4mm
